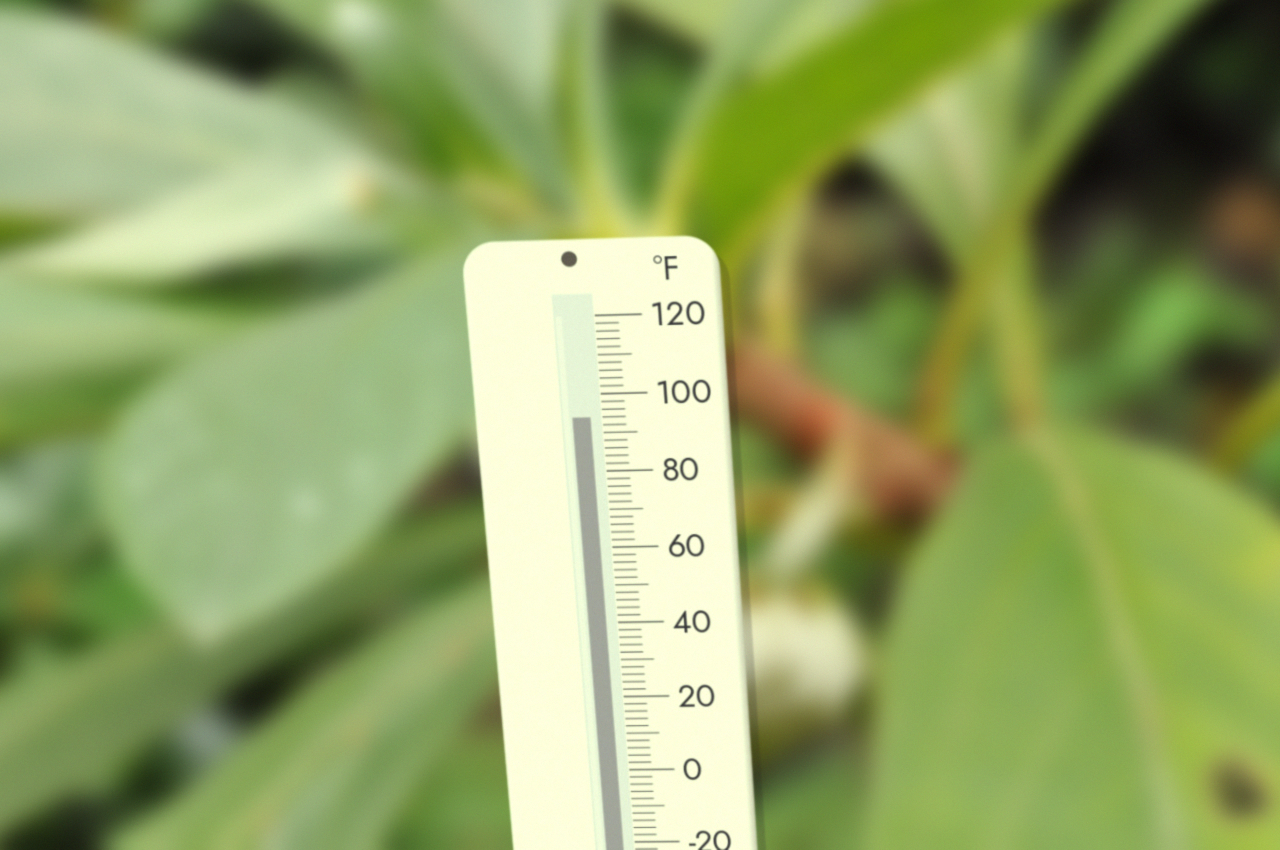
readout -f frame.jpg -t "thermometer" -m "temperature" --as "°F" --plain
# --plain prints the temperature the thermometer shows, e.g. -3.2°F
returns 94°F
